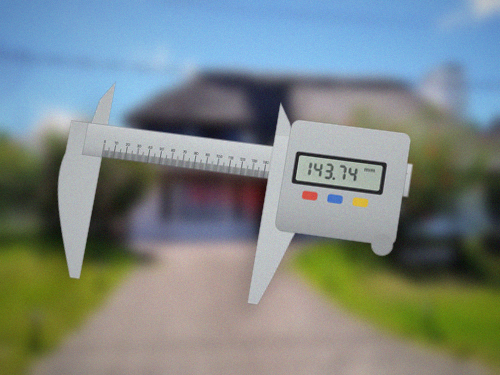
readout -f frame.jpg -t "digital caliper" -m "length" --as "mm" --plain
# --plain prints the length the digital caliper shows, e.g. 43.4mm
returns 143.74mm
